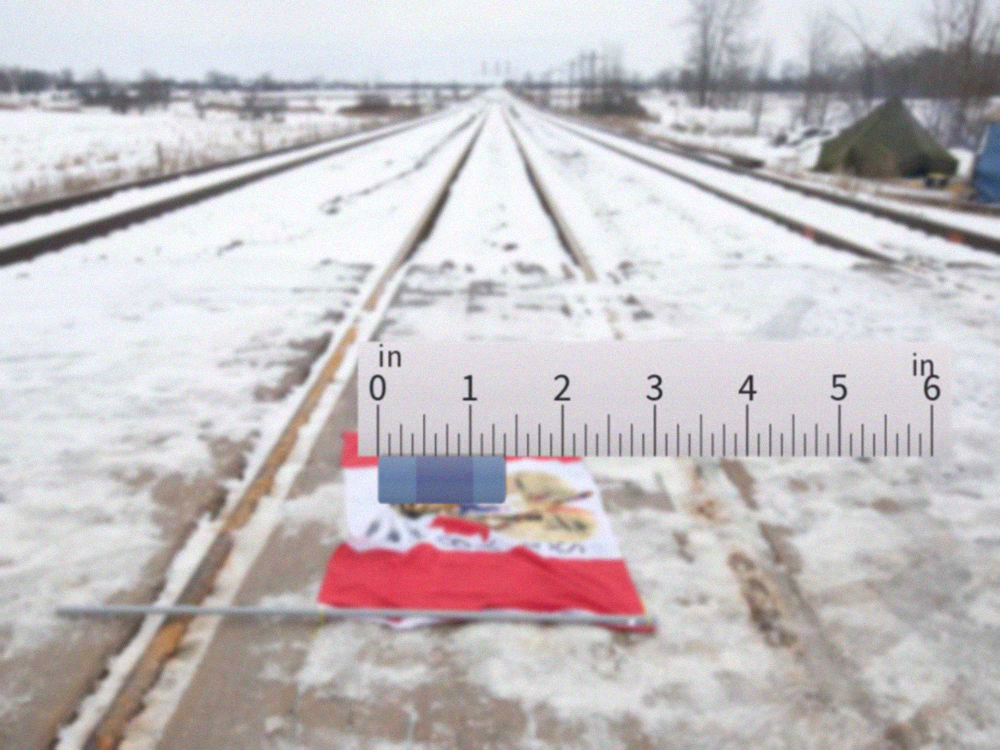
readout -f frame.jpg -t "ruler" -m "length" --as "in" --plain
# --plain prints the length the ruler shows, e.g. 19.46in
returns 1.375in
